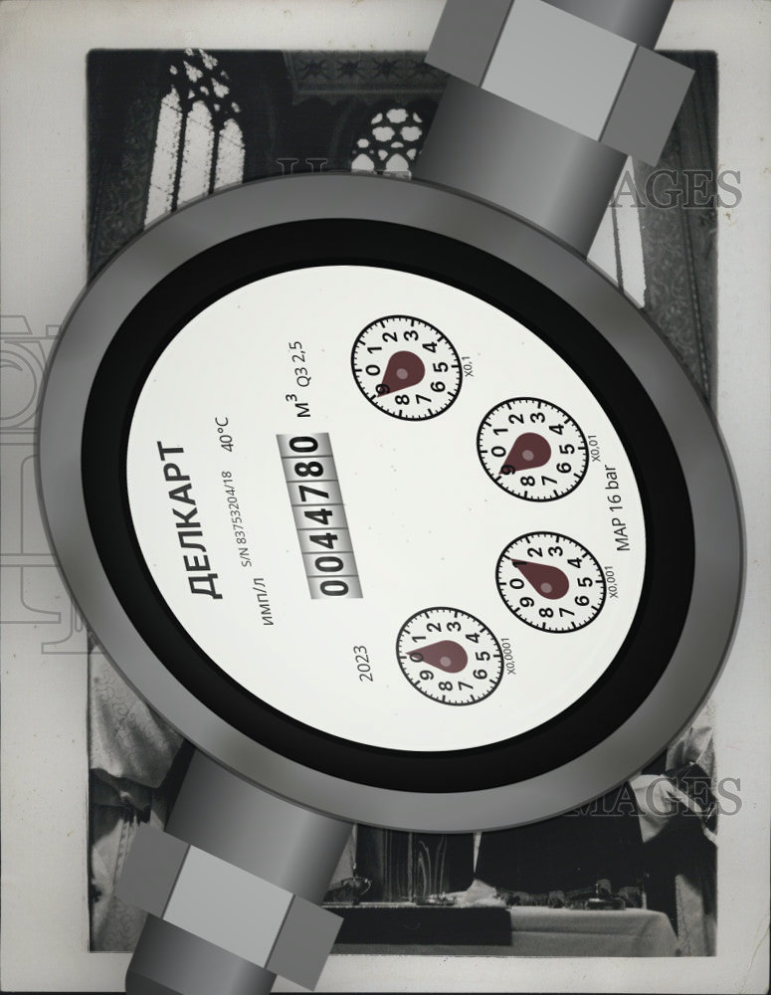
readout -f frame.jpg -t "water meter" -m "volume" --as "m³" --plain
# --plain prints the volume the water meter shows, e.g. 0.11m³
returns 44780.8910m³
